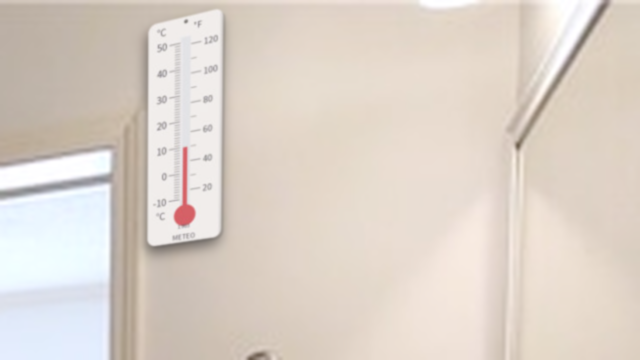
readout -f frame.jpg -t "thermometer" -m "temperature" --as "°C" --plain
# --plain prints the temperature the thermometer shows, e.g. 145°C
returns 10°C
